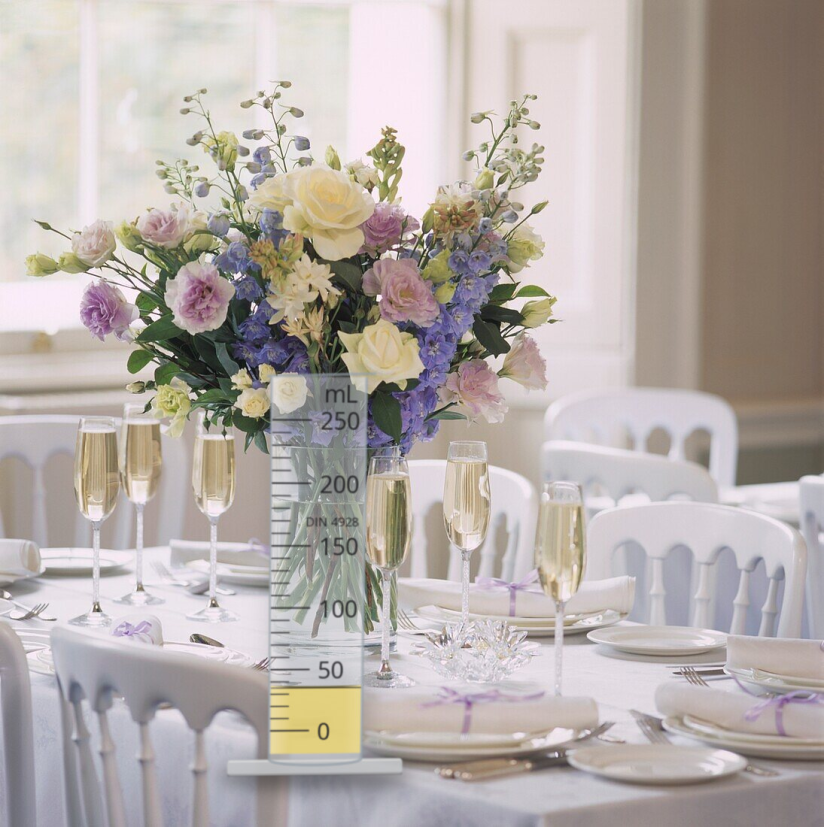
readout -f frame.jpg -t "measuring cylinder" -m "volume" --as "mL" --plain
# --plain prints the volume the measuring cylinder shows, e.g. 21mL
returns 35mL
